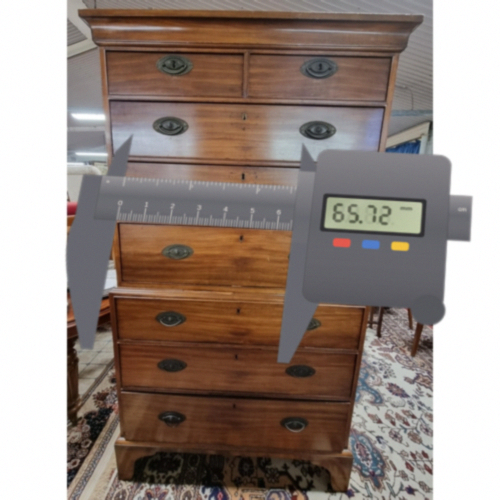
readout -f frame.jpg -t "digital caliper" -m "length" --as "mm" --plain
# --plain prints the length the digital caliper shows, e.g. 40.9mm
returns 65.72mm
